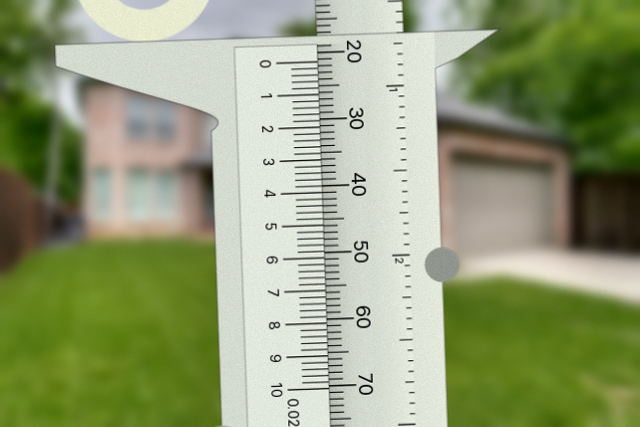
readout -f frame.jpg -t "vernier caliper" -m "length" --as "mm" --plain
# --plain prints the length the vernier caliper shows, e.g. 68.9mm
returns 21.4mm
